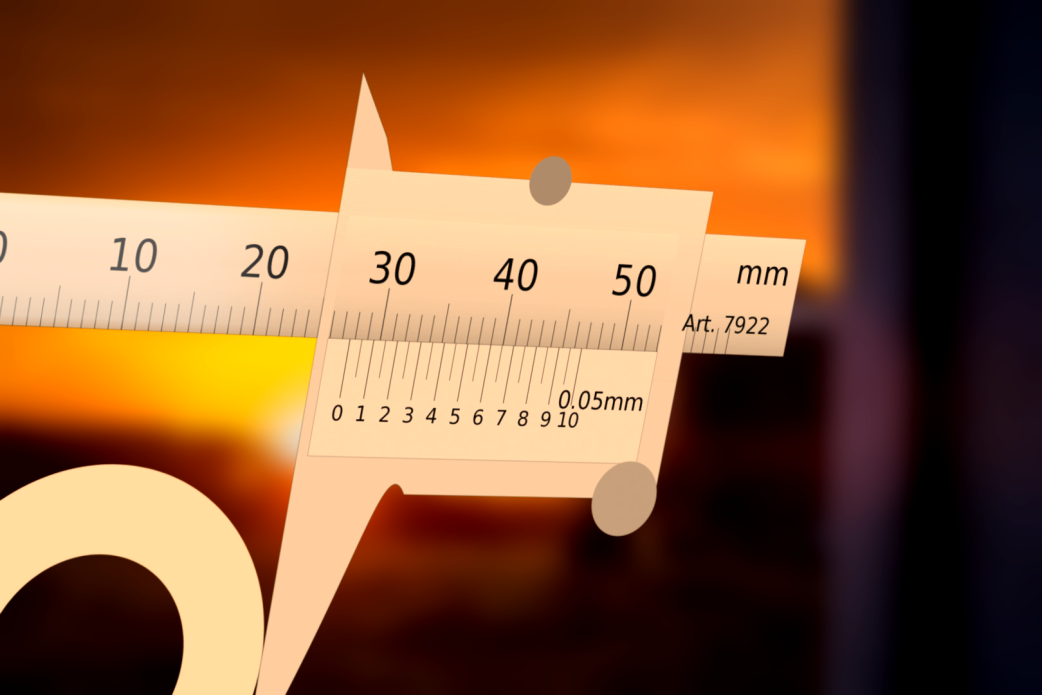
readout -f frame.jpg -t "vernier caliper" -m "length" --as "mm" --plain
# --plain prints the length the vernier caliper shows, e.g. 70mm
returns 27.6mm
